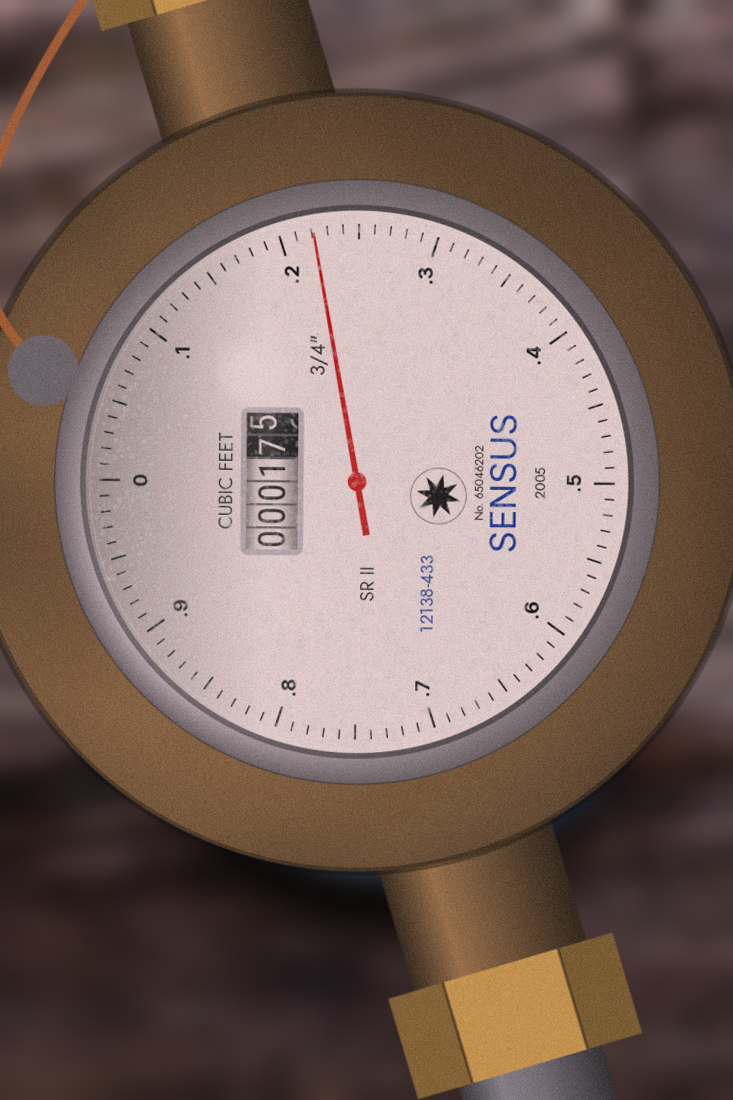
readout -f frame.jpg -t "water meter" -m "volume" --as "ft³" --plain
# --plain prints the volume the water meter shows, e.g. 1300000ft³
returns 175.22ft³
